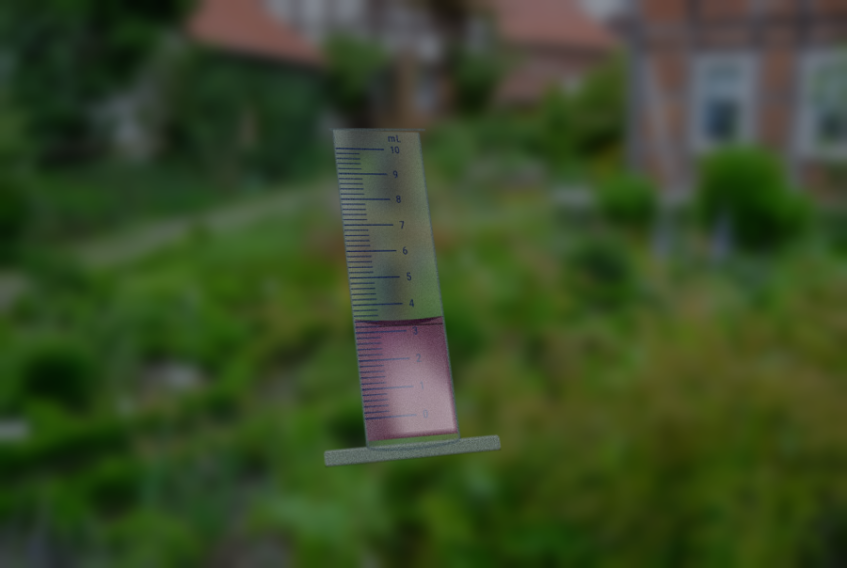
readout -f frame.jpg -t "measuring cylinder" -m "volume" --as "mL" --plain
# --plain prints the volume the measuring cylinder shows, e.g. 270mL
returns 3.2mL
